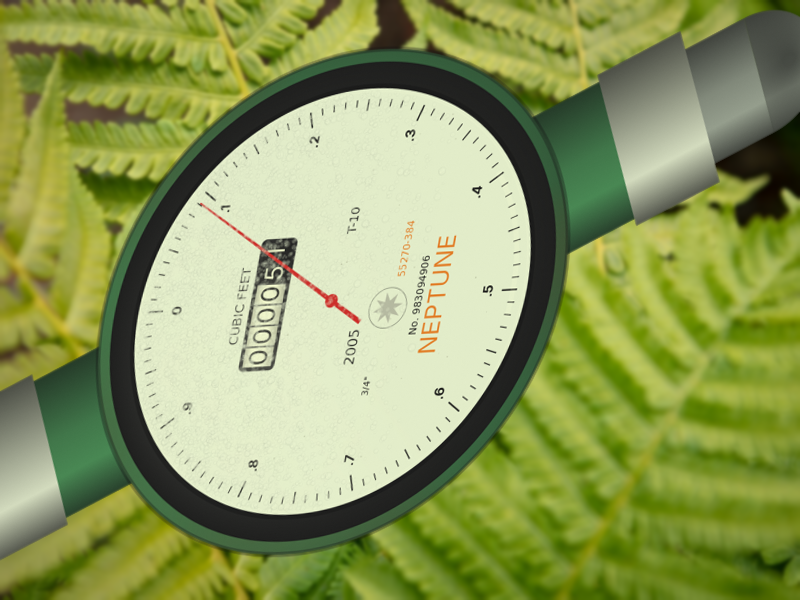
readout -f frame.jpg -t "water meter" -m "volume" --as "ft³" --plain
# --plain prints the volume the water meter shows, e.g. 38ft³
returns 51.09ft³
